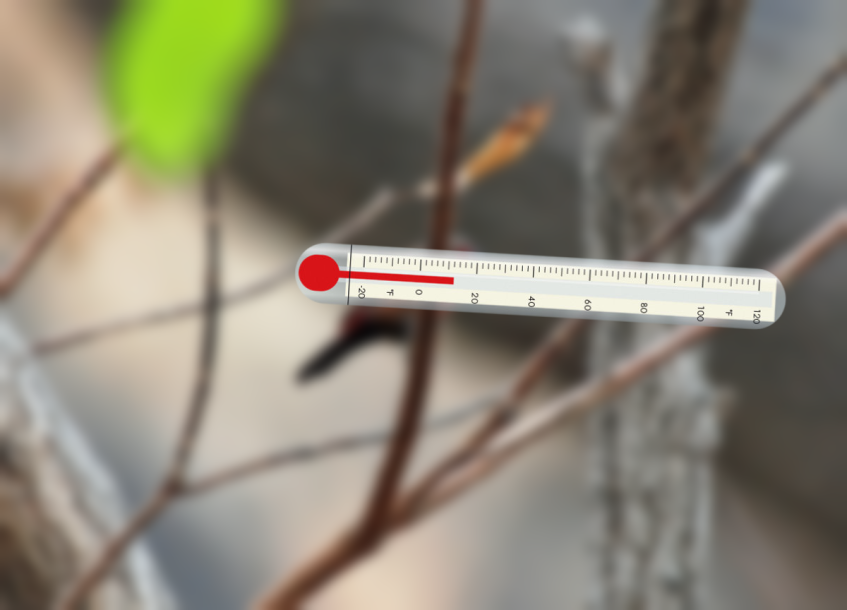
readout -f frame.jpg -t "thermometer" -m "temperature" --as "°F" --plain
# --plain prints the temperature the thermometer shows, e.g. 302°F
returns 12°F
